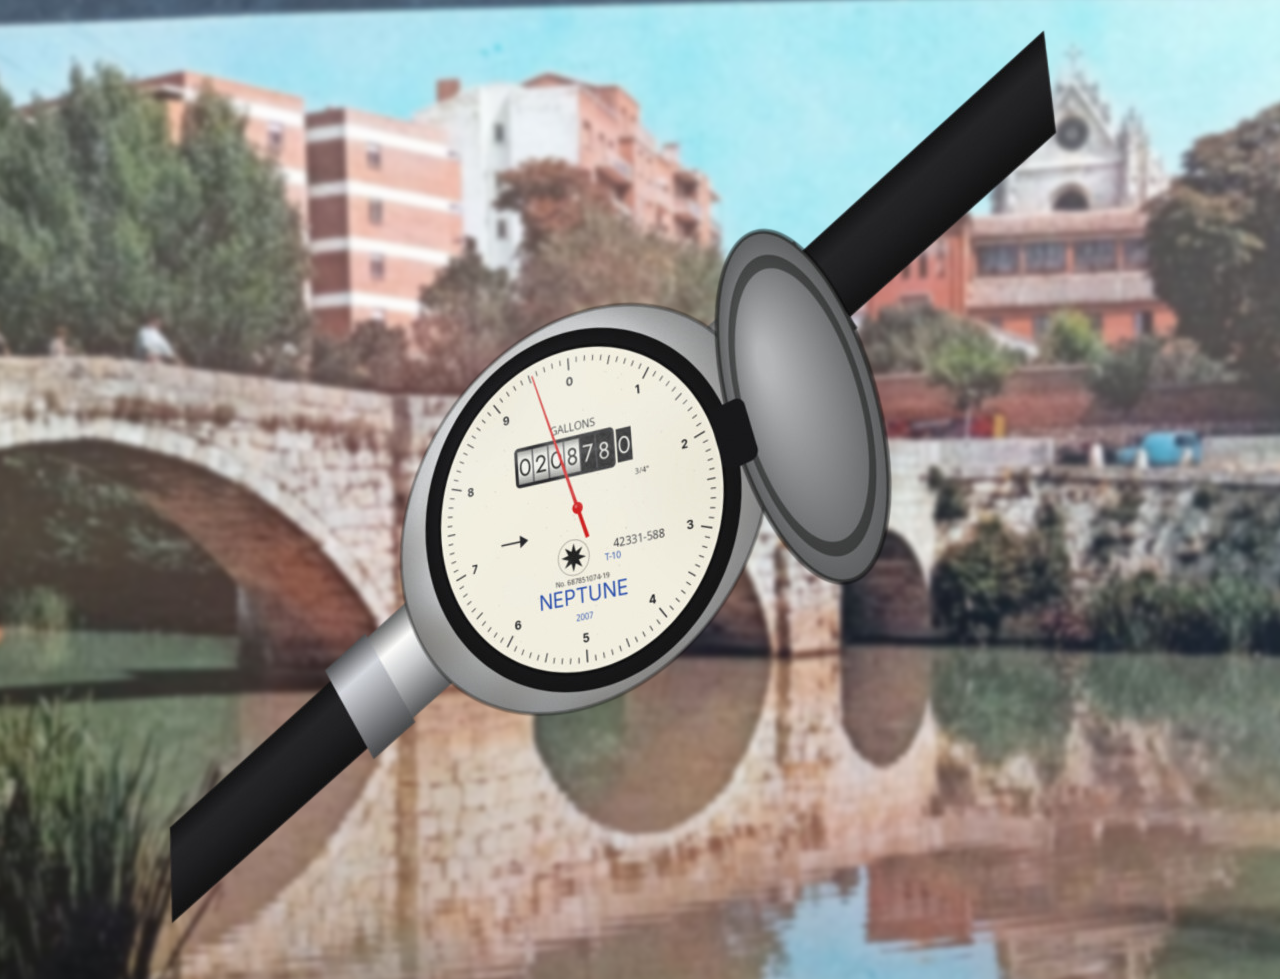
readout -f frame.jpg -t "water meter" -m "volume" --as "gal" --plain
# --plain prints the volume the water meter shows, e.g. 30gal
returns 208779.5gal
